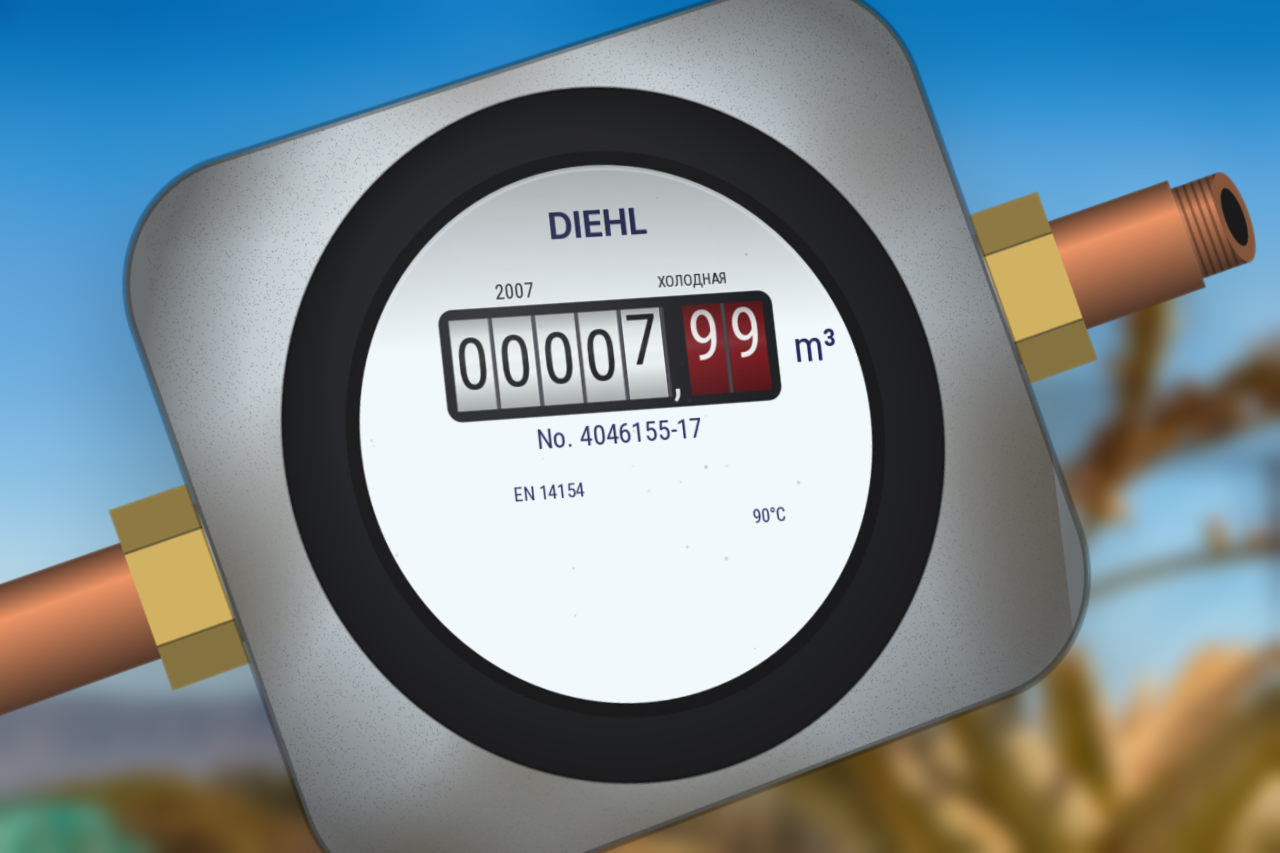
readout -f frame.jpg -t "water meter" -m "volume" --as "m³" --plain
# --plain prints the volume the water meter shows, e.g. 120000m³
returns 7.99m³
